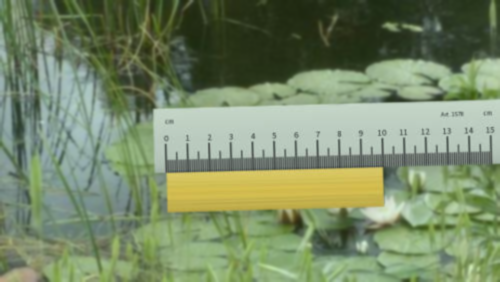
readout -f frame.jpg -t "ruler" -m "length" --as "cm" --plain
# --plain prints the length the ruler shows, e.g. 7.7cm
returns 10cm
